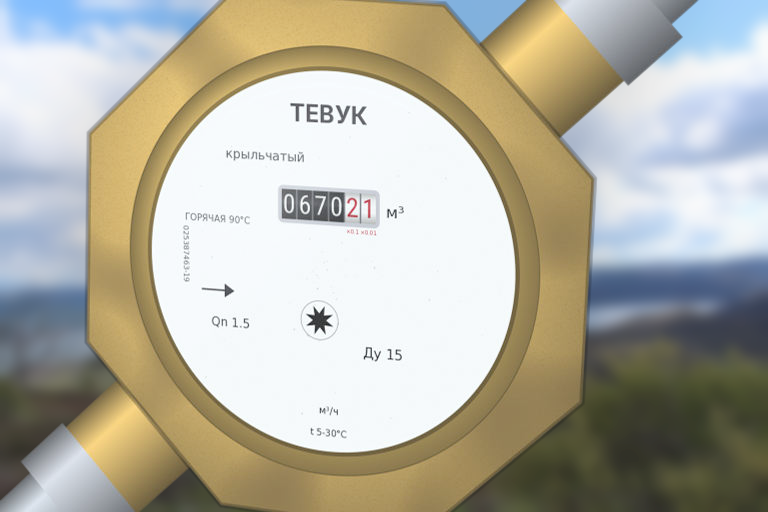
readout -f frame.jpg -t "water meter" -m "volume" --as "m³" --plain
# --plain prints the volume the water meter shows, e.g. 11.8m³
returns 670.21m³
